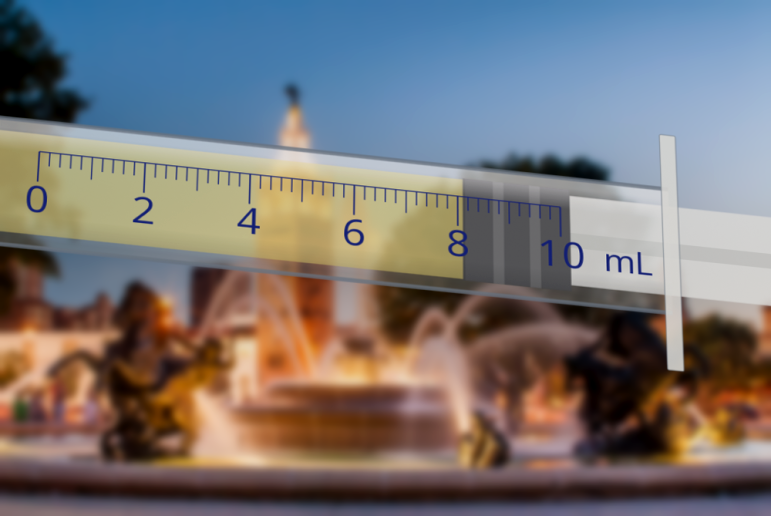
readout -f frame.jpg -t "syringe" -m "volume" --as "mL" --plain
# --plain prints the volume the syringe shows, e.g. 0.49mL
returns 8.1mL
